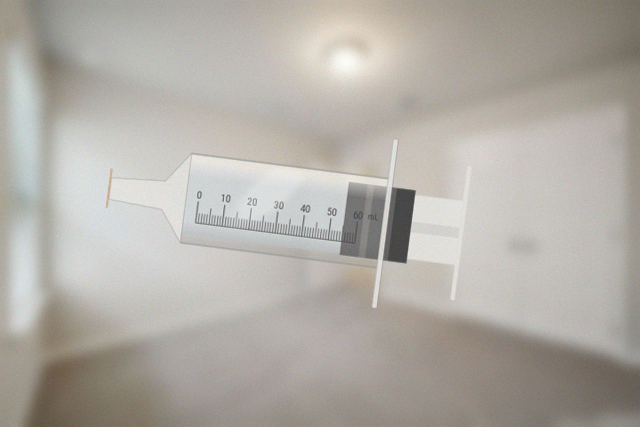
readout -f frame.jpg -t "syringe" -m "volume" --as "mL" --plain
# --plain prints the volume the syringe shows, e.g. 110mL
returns 55mL
